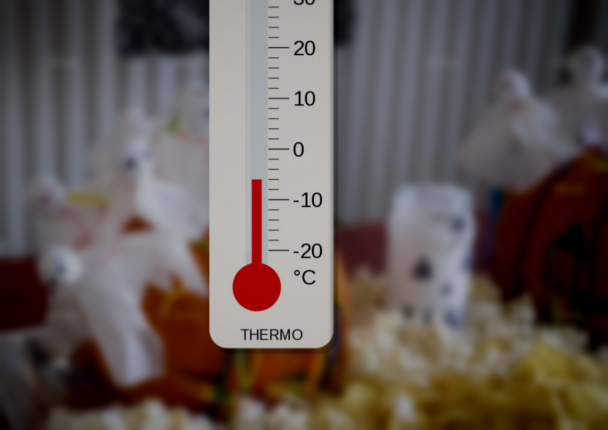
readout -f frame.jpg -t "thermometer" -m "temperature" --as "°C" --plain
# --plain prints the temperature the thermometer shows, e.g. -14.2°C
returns -6°C
